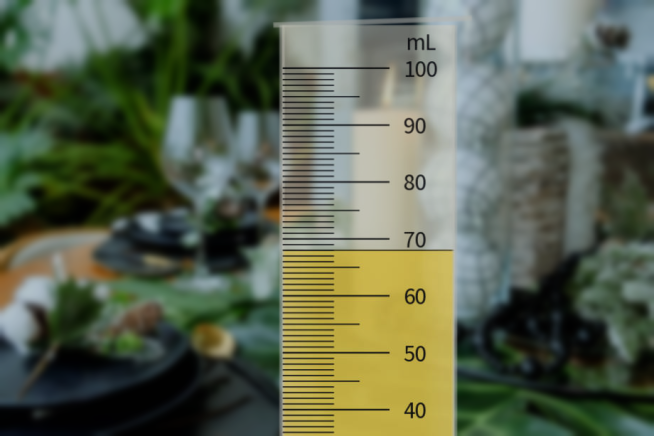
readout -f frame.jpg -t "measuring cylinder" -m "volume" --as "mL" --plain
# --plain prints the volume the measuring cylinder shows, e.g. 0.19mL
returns 68mL
